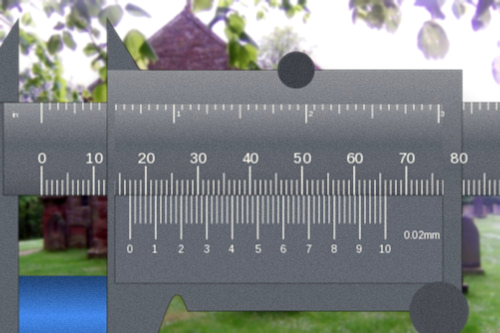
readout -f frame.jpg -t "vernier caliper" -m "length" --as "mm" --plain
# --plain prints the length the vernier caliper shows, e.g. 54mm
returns 17.0mm
